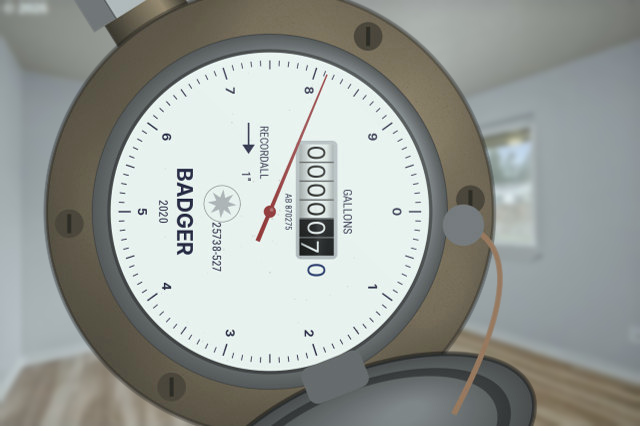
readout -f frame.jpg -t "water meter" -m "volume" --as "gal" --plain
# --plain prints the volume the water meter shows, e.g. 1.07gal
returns 68.1gal
